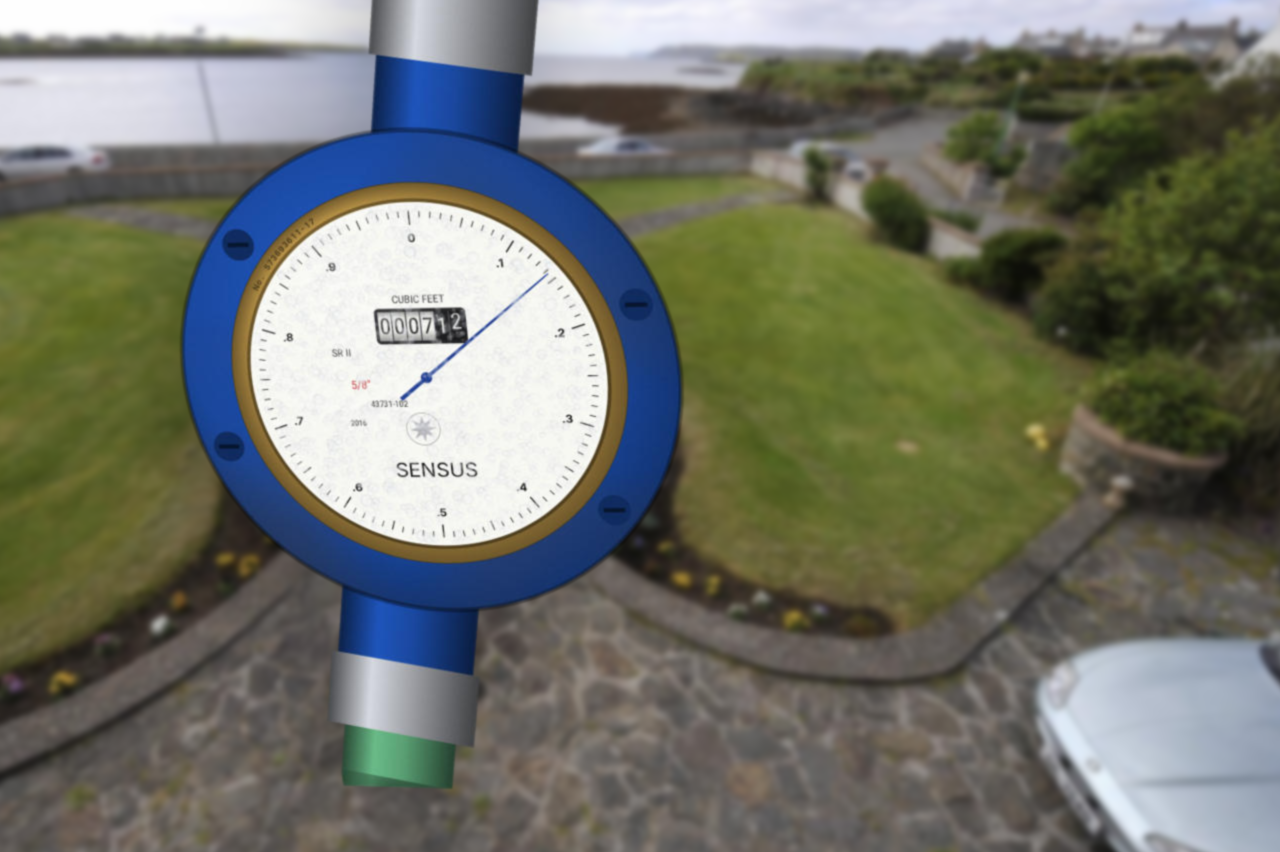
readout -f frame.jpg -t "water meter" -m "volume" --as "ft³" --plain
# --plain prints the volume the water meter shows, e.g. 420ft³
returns 712.14ft³
